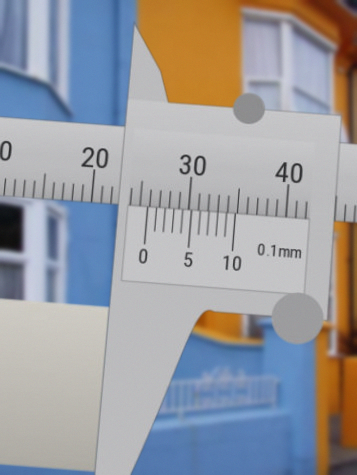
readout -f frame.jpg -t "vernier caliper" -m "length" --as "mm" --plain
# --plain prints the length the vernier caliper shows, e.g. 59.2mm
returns 25.8mm
